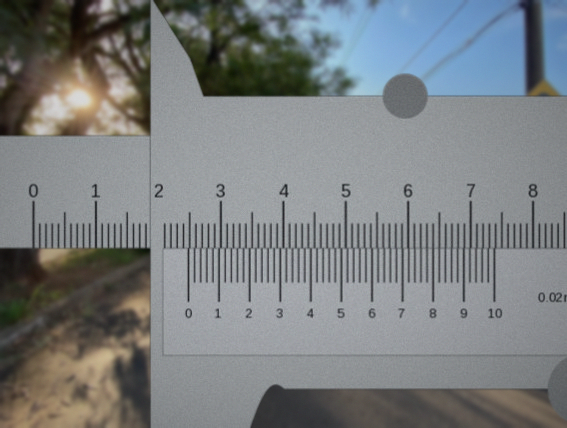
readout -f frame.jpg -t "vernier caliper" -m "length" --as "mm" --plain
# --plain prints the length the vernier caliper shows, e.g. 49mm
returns 24.8mm
